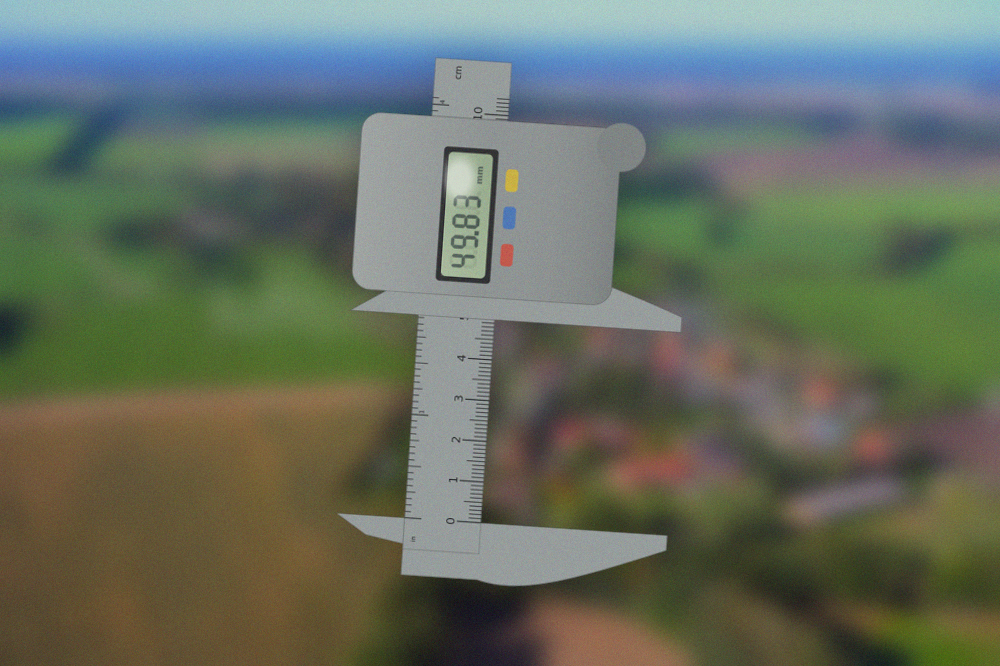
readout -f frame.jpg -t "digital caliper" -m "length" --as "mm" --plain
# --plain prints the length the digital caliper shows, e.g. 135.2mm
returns 49.83mm
